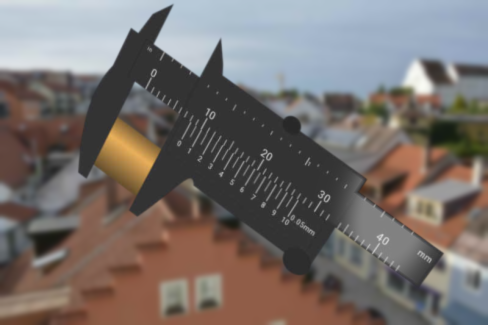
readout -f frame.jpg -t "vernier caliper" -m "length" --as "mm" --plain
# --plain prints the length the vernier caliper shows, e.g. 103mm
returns 8.2mm
